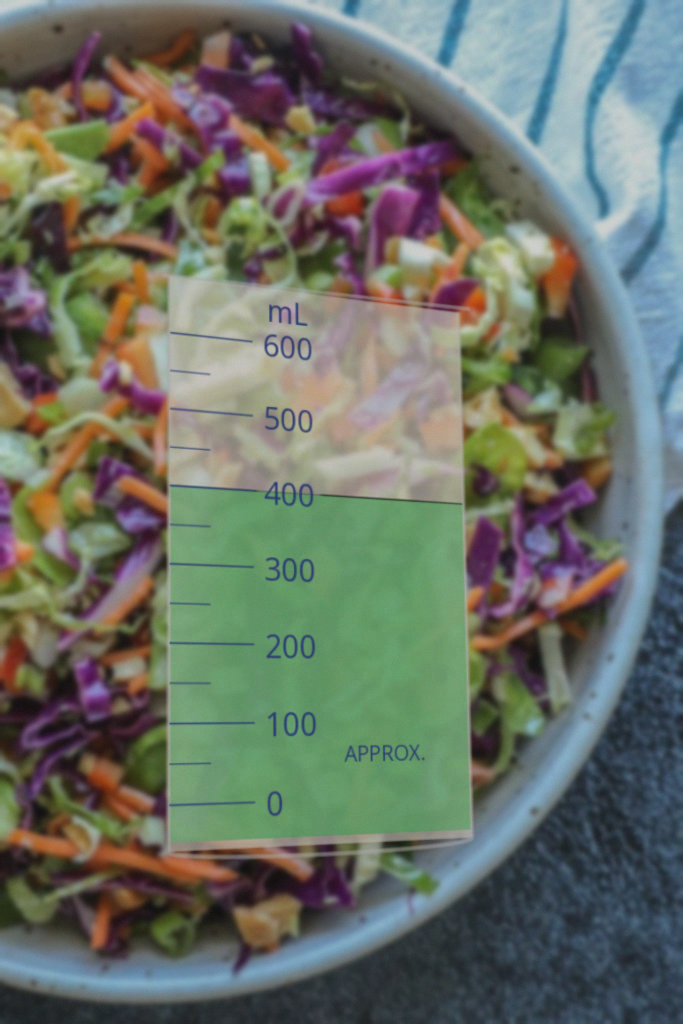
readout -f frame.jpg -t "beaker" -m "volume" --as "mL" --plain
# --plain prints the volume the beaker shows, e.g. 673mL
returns 400mL
